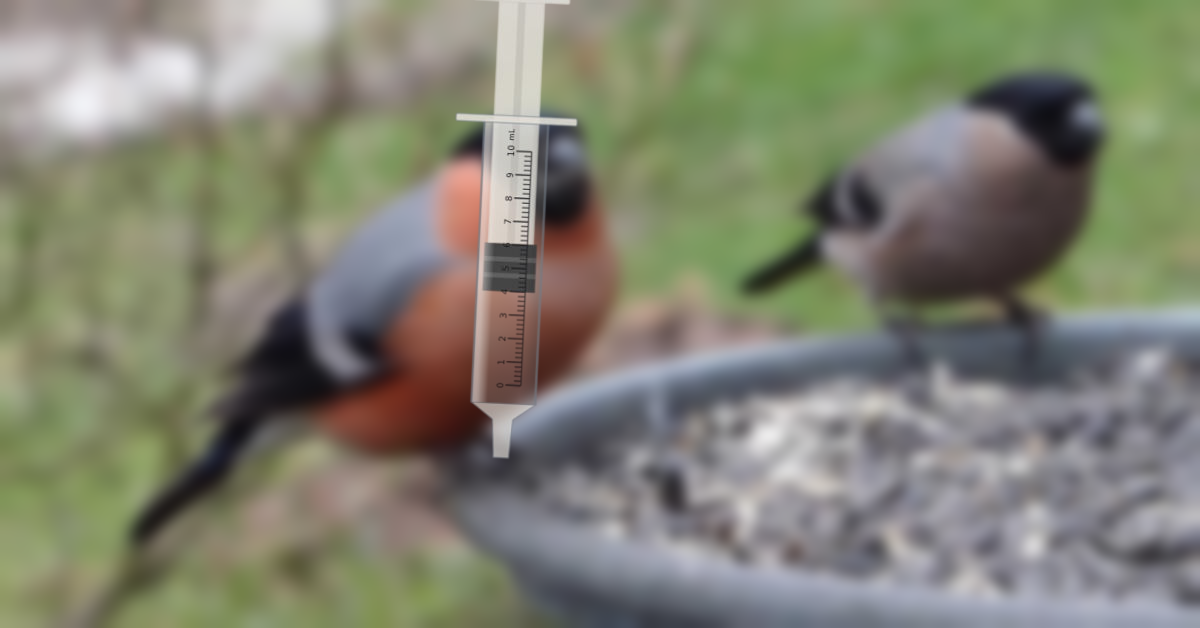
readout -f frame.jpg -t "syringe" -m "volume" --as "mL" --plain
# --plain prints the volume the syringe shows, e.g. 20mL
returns 4mL
